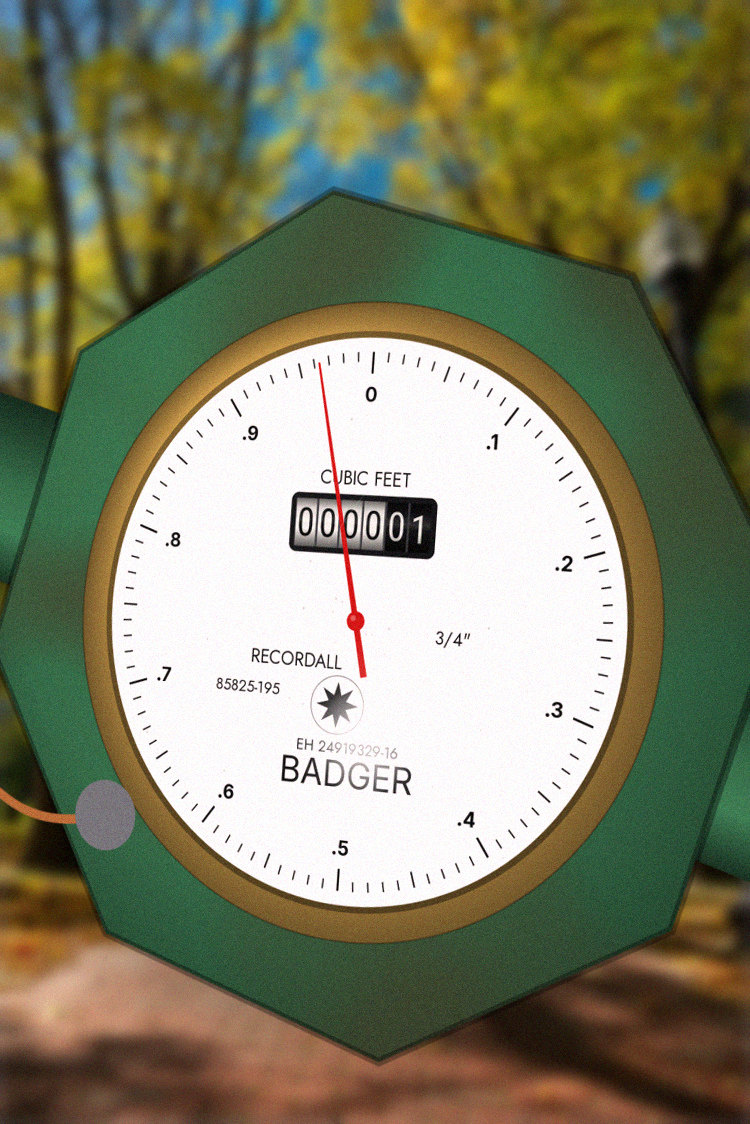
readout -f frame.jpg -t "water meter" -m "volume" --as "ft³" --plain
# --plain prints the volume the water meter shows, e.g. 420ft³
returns 0.96ft³
